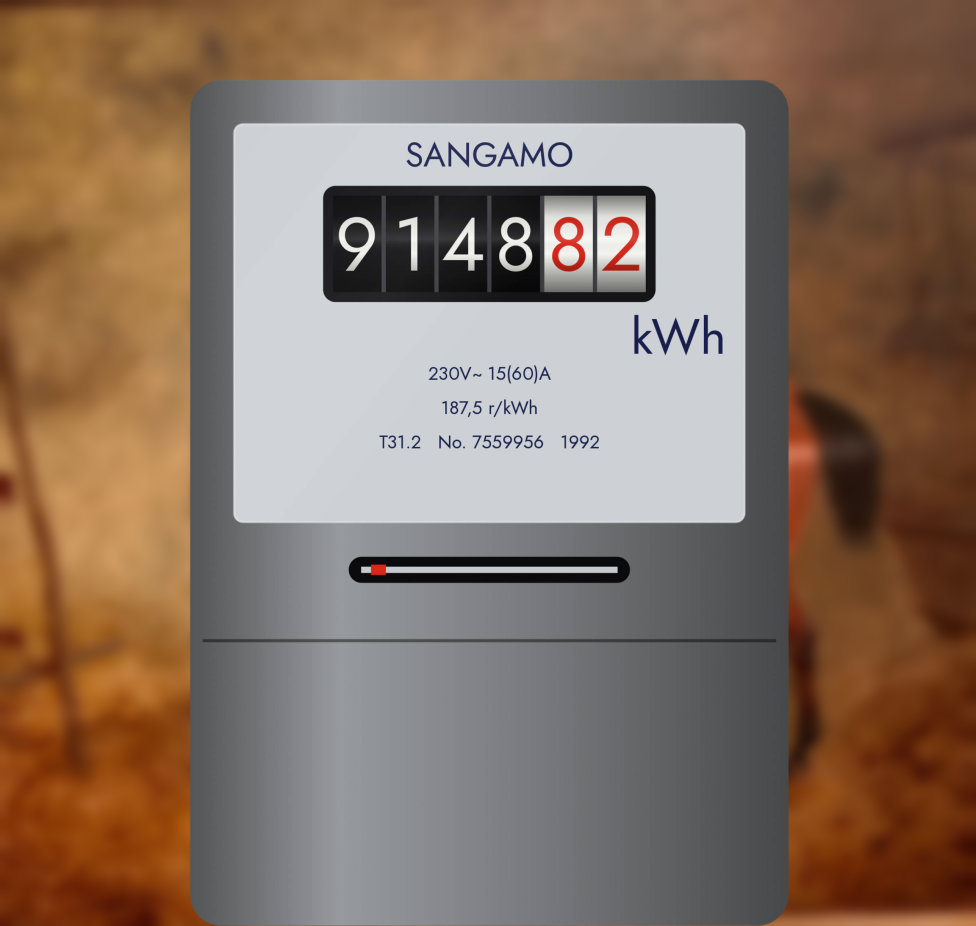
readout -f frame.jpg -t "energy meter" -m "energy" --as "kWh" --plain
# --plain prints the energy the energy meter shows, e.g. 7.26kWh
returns 9148.82kWh
